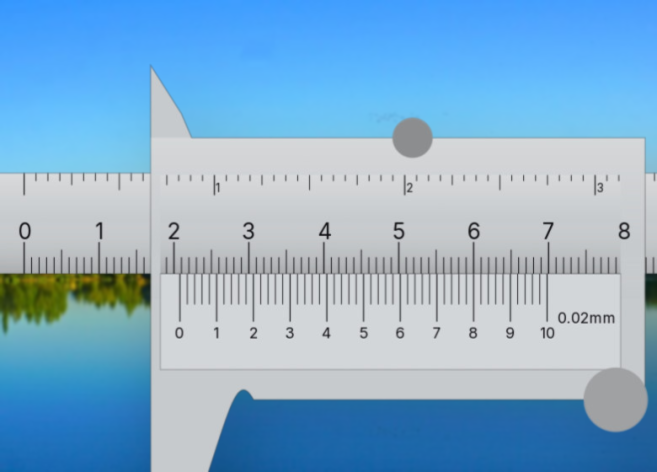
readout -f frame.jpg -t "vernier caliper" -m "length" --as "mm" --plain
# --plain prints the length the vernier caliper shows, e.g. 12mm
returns 20.8mm
